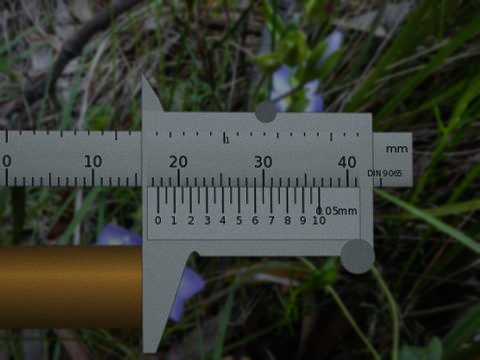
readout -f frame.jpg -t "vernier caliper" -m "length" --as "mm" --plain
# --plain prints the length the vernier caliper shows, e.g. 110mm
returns 17.6mm
